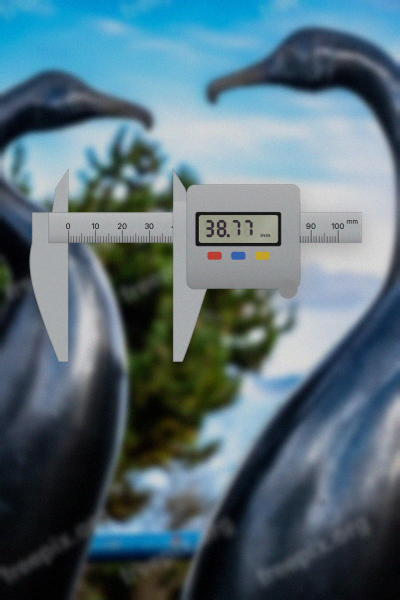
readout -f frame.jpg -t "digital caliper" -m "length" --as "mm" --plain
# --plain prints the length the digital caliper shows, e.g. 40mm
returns 38.77mm
